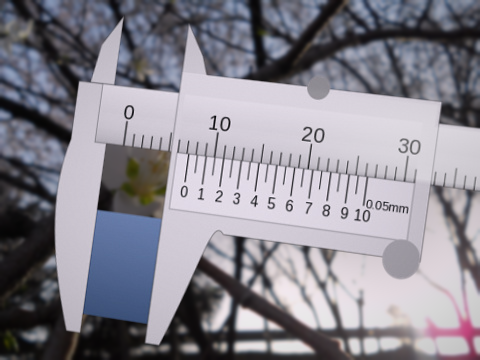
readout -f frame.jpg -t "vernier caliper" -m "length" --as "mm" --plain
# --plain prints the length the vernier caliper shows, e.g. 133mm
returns 7.2mm
